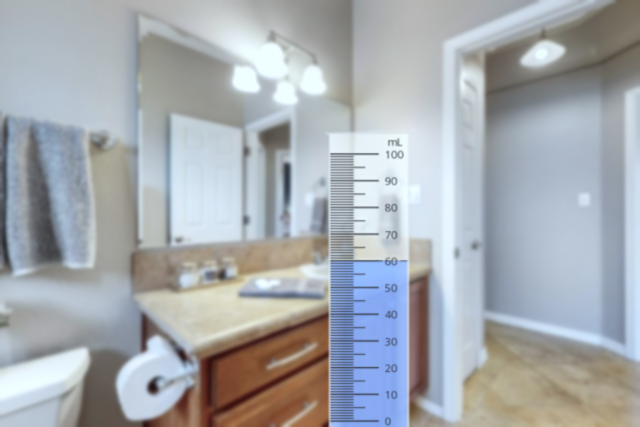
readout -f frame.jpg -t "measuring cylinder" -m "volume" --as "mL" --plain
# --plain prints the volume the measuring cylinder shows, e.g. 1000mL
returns 60mL
